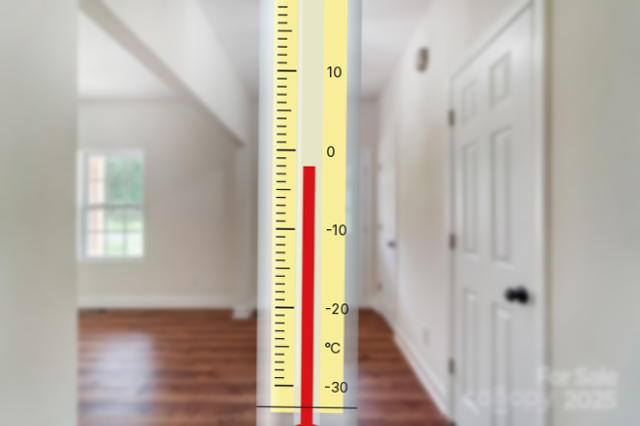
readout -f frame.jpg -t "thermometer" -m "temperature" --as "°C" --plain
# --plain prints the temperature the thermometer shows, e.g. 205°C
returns -2°C
